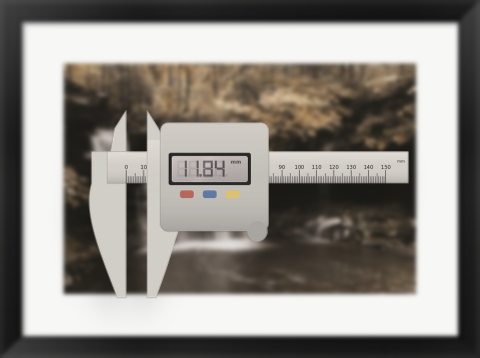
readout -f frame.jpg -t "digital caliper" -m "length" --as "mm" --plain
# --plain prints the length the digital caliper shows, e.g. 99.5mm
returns 11.84mm
